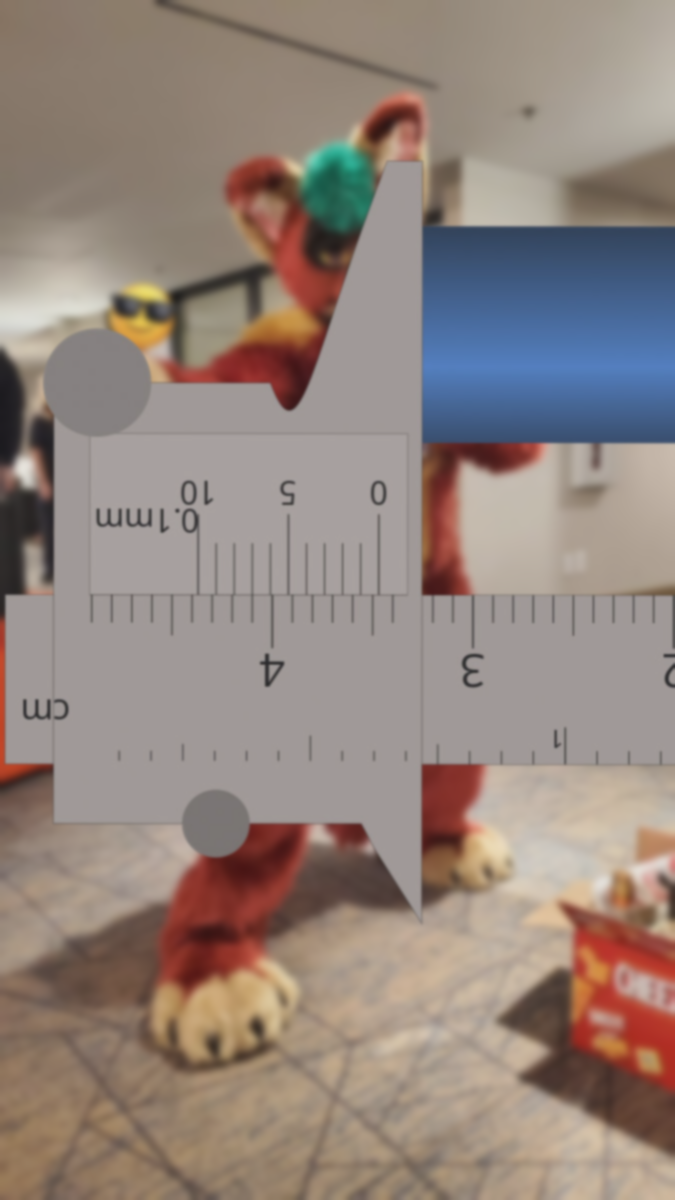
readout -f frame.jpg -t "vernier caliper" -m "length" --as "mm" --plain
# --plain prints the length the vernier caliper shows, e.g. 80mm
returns 34.7mm
